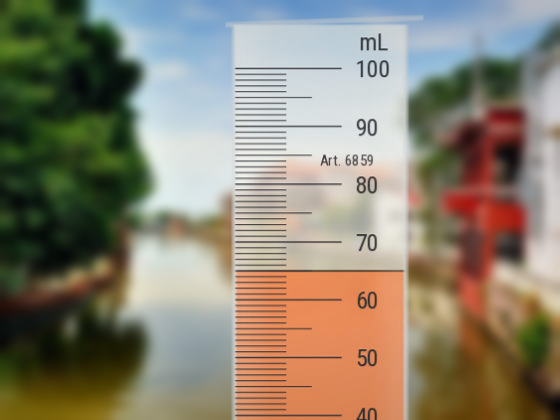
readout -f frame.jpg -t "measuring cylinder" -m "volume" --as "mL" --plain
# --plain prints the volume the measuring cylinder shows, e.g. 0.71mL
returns 65mL
